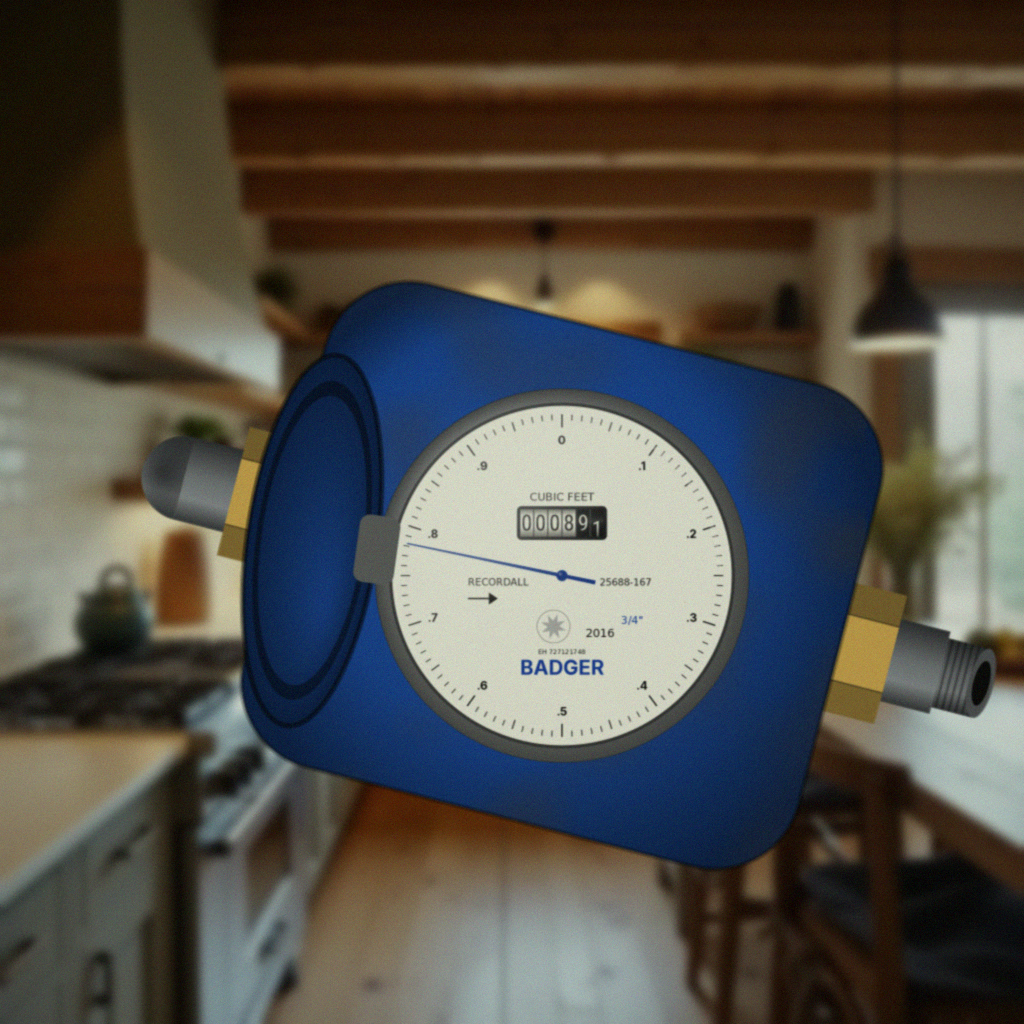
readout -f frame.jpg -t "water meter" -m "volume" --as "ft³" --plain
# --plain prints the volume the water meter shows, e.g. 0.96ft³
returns 890.78ft³
